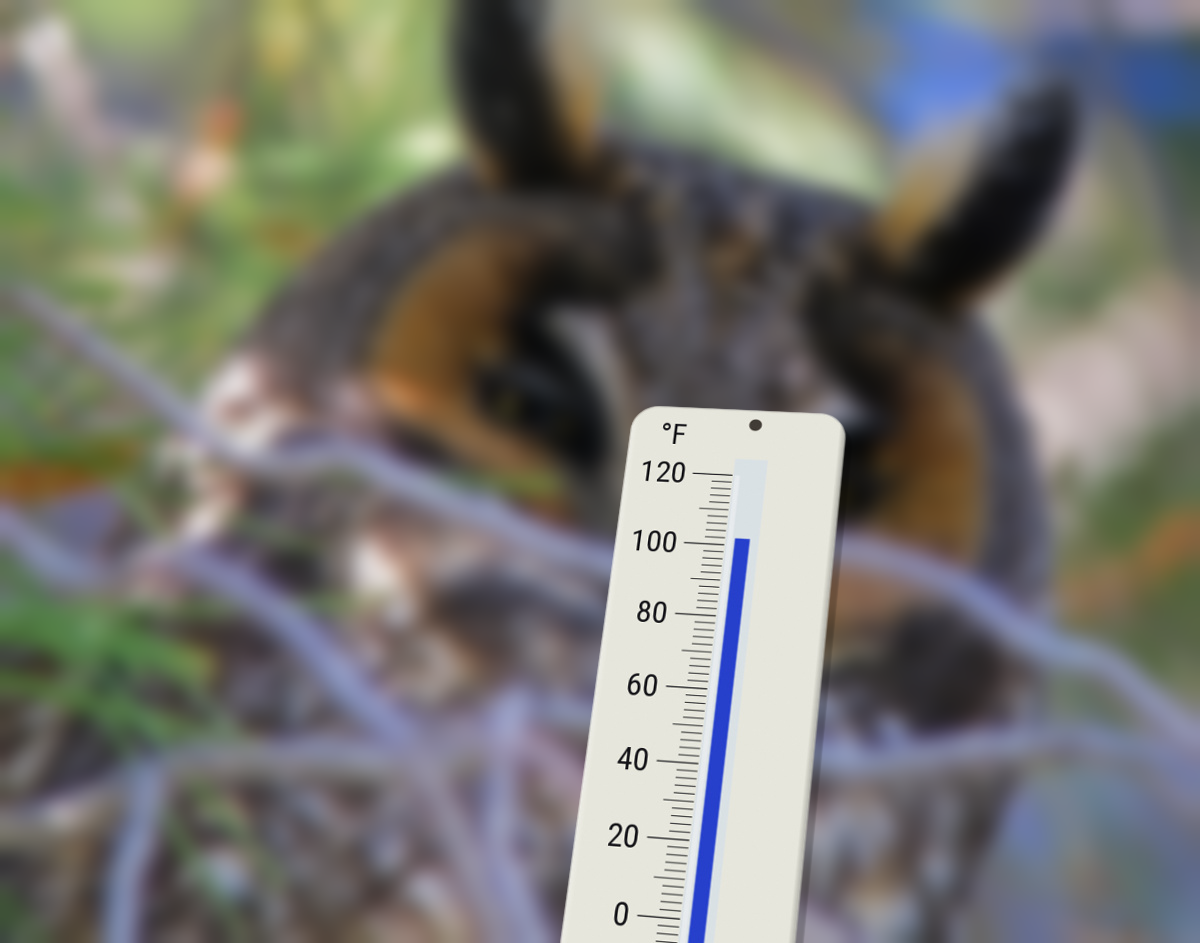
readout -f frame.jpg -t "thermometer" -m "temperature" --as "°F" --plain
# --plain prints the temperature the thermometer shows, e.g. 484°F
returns 102°F
